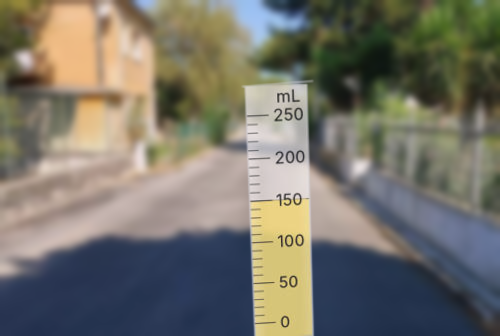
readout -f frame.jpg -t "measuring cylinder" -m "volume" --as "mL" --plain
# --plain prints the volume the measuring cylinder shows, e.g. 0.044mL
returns 150mL
